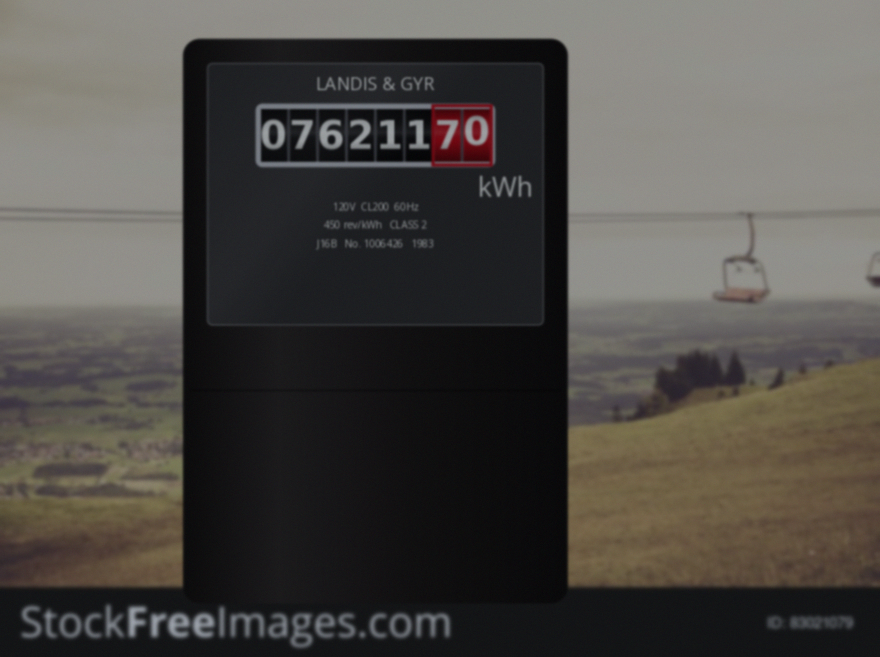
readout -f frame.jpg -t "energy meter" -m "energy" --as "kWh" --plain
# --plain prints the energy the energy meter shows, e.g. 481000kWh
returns 76211.70kWh
